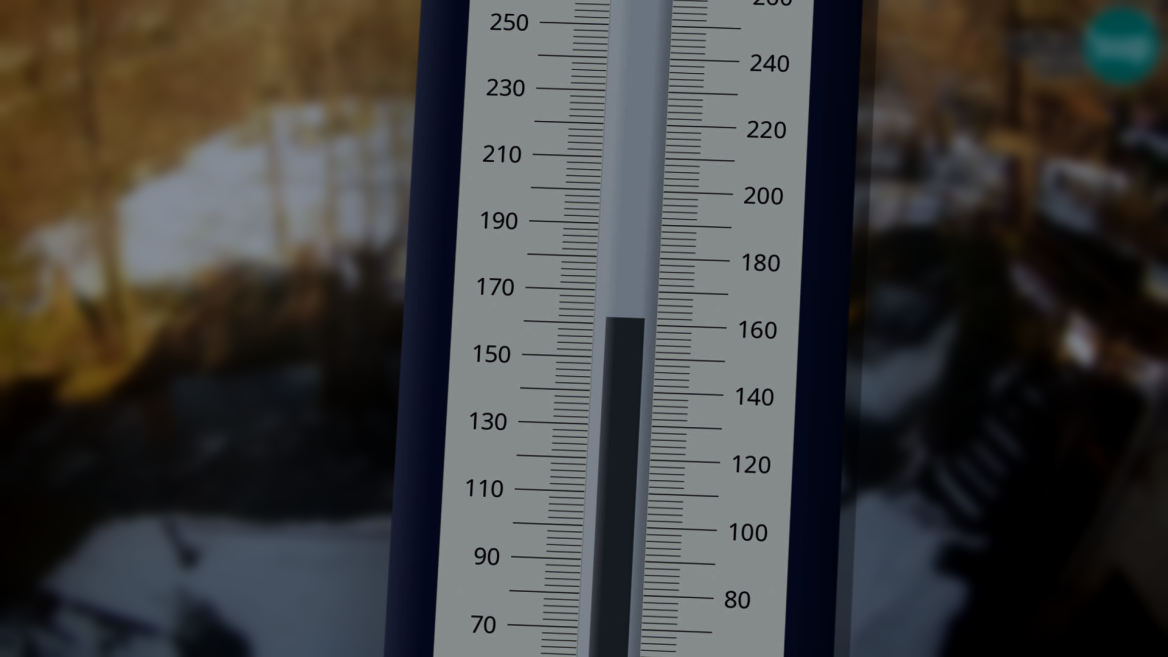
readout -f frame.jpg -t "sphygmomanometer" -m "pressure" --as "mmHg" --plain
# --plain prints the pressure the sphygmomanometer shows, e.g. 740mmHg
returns 162mmHg
